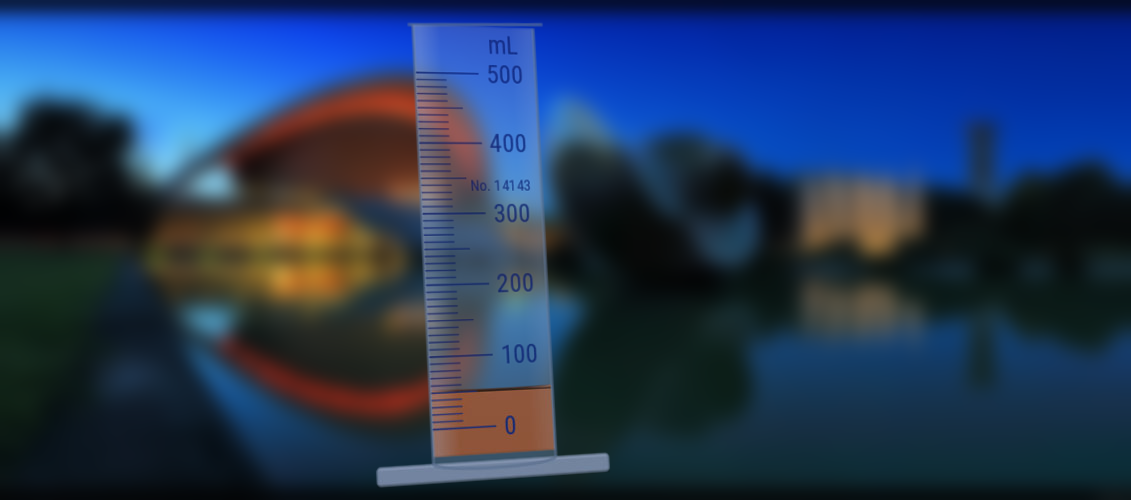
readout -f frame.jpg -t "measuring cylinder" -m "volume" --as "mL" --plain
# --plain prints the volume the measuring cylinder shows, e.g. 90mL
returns 50mL
